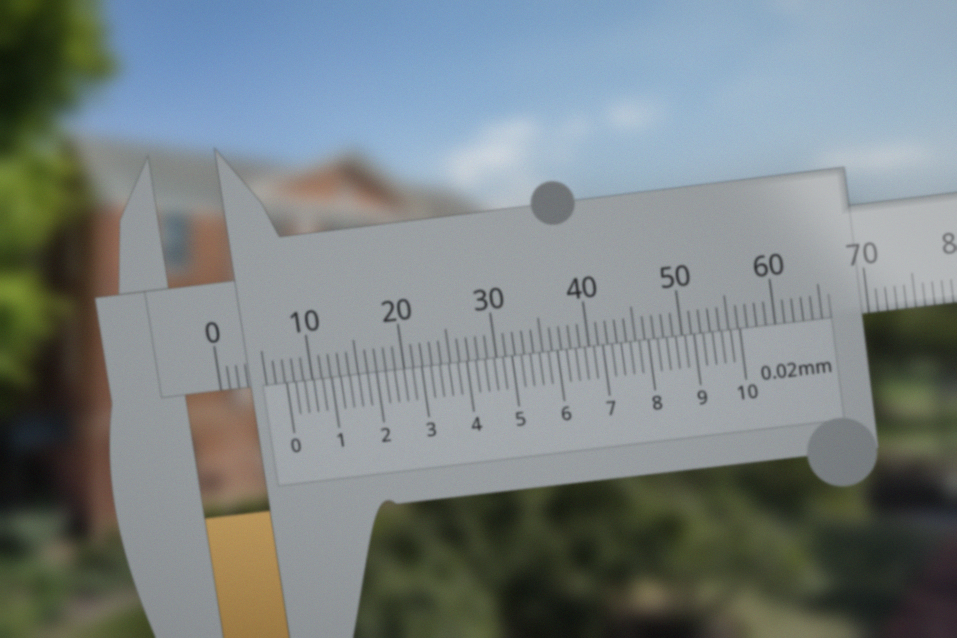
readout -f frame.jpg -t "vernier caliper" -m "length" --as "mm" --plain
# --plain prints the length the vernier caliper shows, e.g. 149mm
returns 7.2mm
